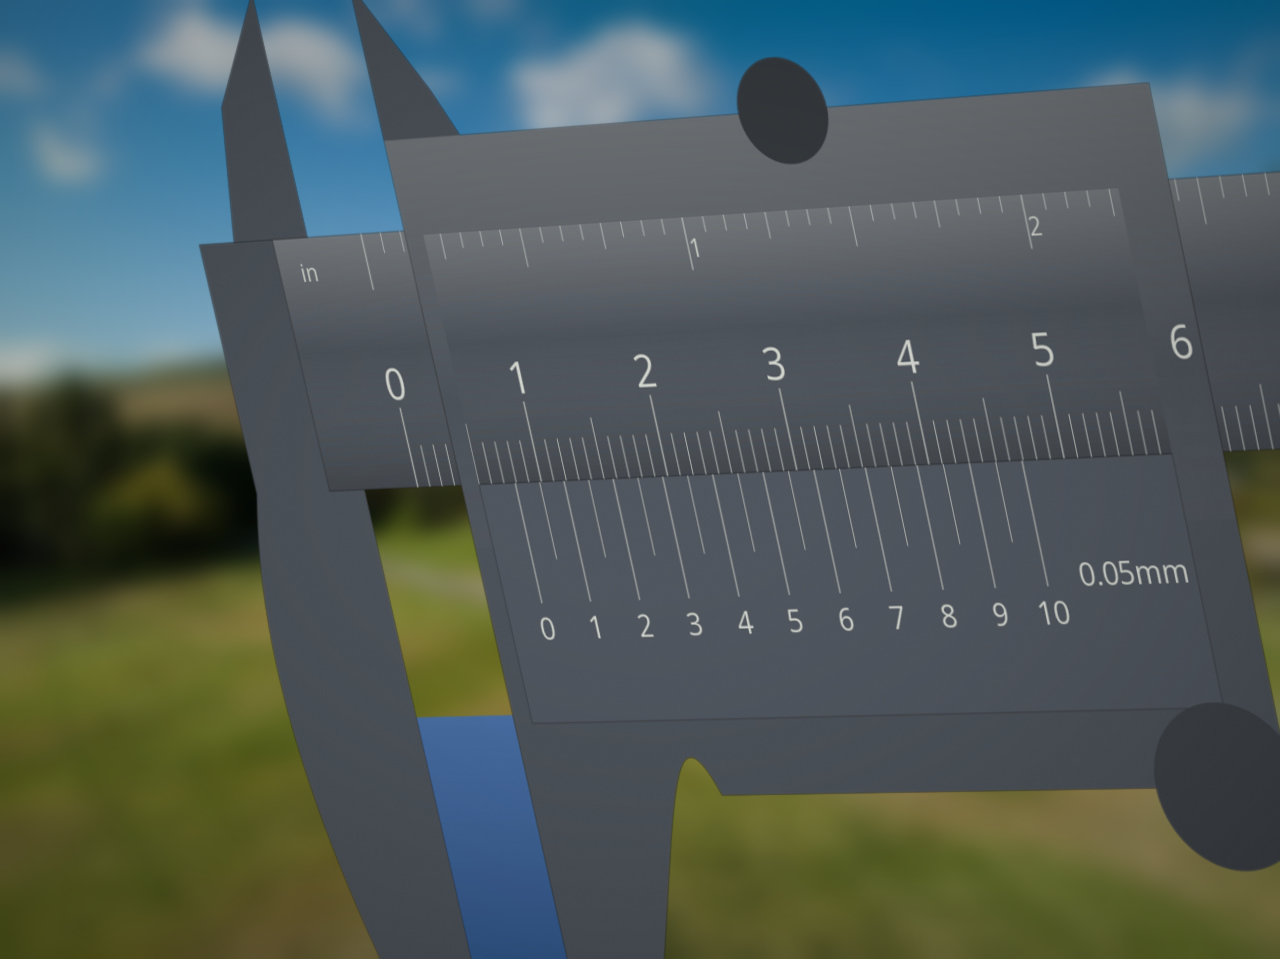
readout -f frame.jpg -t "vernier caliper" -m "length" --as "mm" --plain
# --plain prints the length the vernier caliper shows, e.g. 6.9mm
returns 7.9mm
